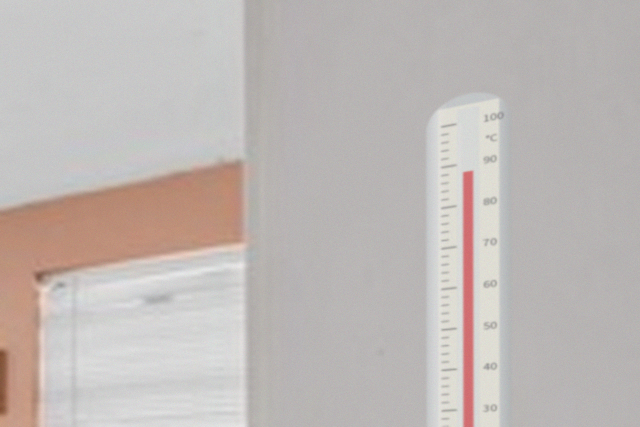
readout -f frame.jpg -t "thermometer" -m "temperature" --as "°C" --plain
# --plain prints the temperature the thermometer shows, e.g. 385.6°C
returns 88°C
